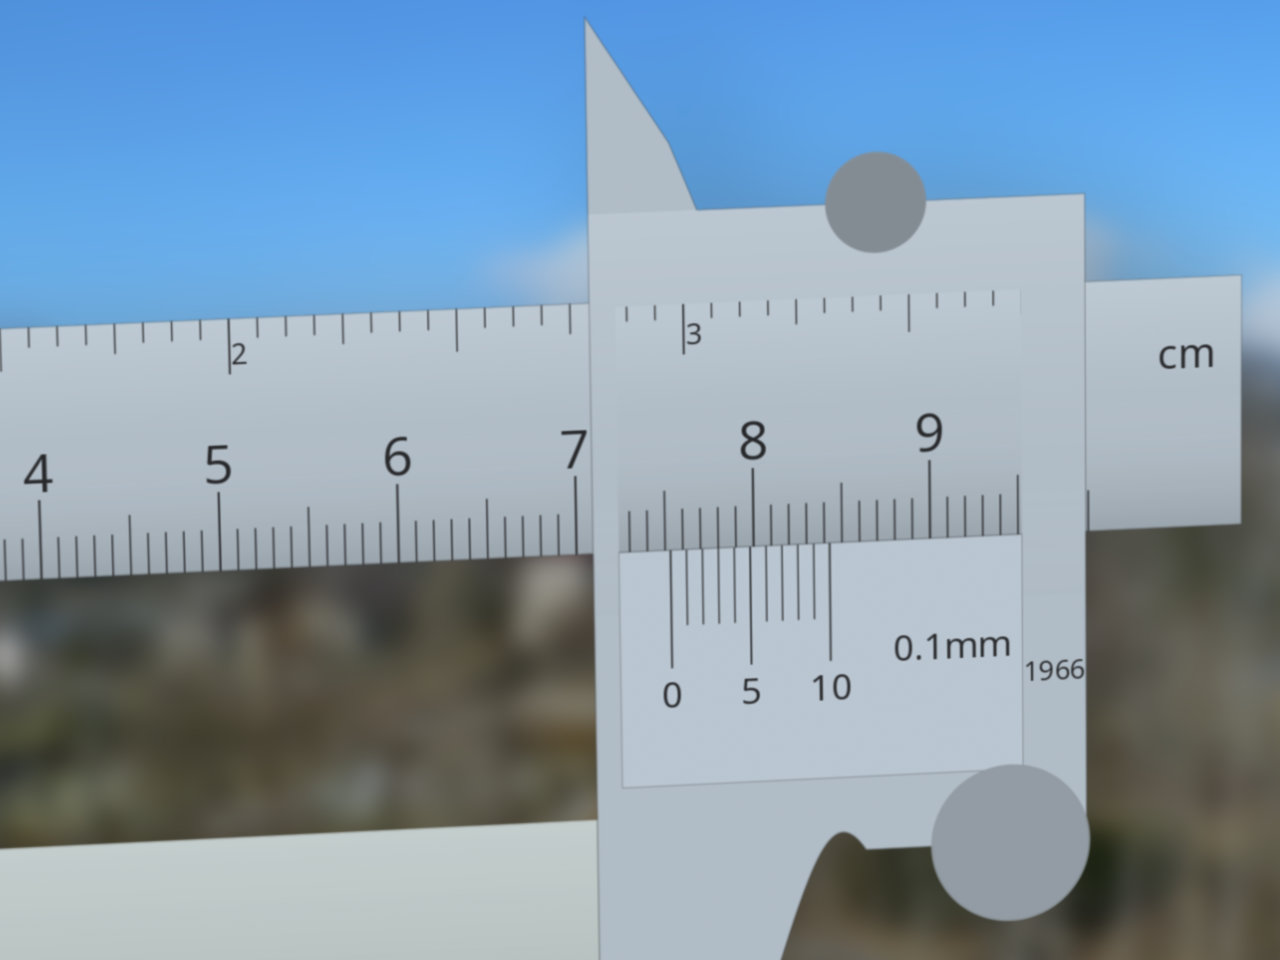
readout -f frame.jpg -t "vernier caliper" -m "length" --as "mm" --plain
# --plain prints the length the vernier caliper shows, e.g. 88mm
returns 75.3mm
